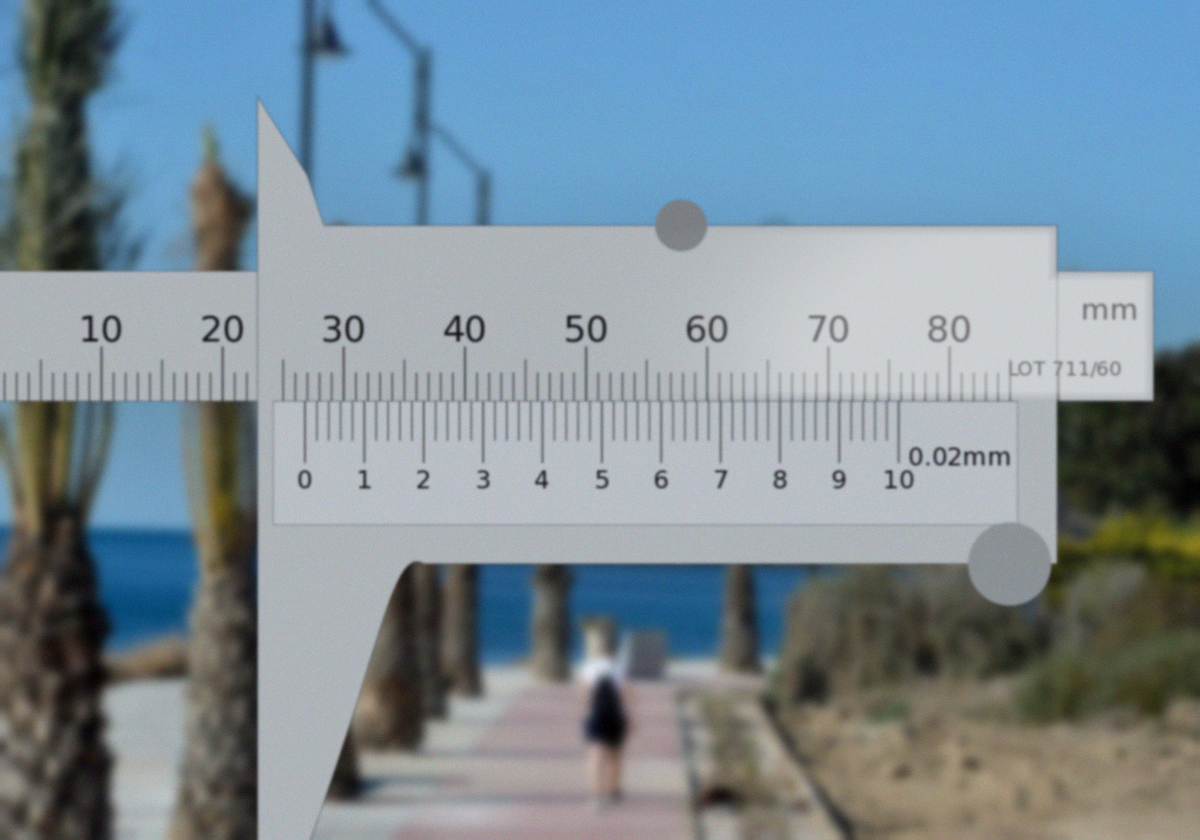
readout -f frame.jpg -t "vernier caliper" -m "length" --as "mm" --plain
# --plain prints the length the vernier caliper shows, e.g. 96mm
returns 26.8mm
